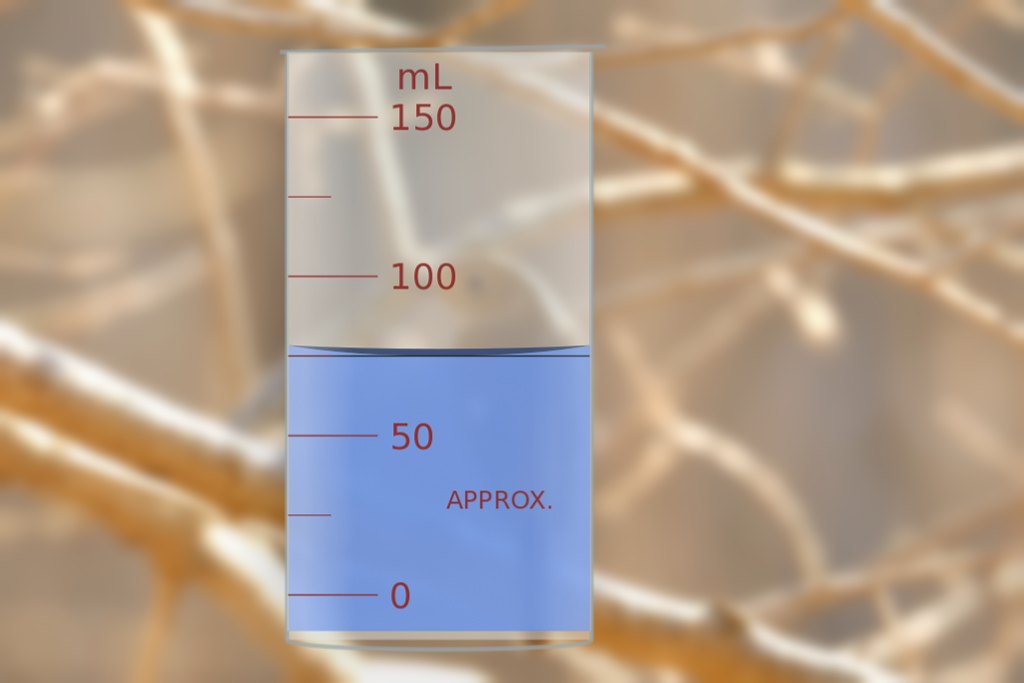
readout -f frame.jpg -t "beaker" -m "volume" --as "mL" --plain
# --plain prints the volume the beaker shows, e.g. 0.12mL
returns 75mL
